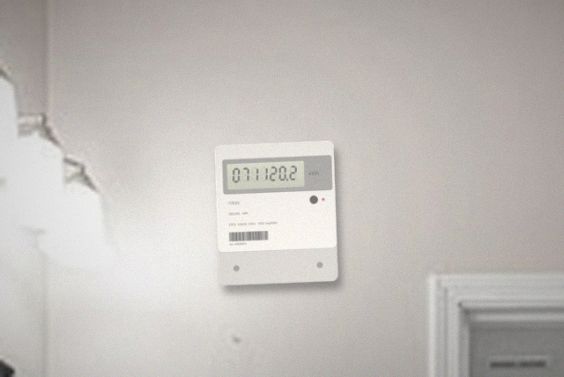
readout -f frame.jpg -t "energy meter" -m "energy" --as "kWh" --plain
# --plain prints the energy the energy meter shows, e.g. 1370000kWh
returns 71120.2kWh
